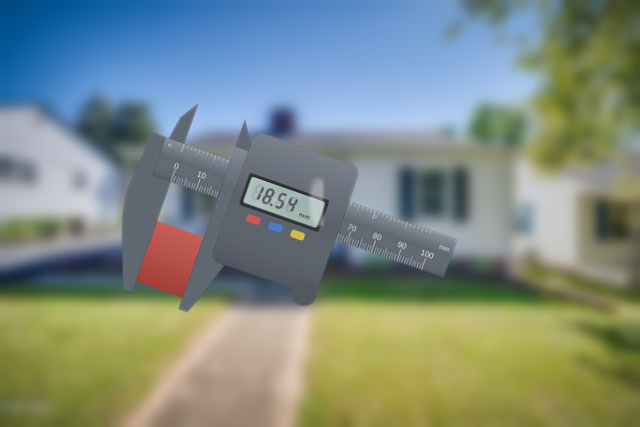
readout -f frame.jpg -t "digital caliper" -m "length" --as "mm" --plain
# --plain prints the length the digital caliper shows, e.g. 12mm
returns 18.54mm
